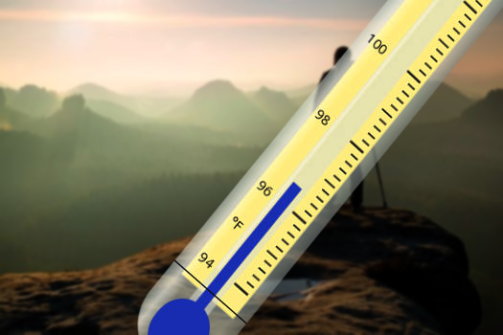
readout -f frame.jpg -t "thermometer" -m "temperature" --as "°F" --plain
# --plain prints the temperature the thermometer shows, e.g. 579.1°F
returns 96.5°F
